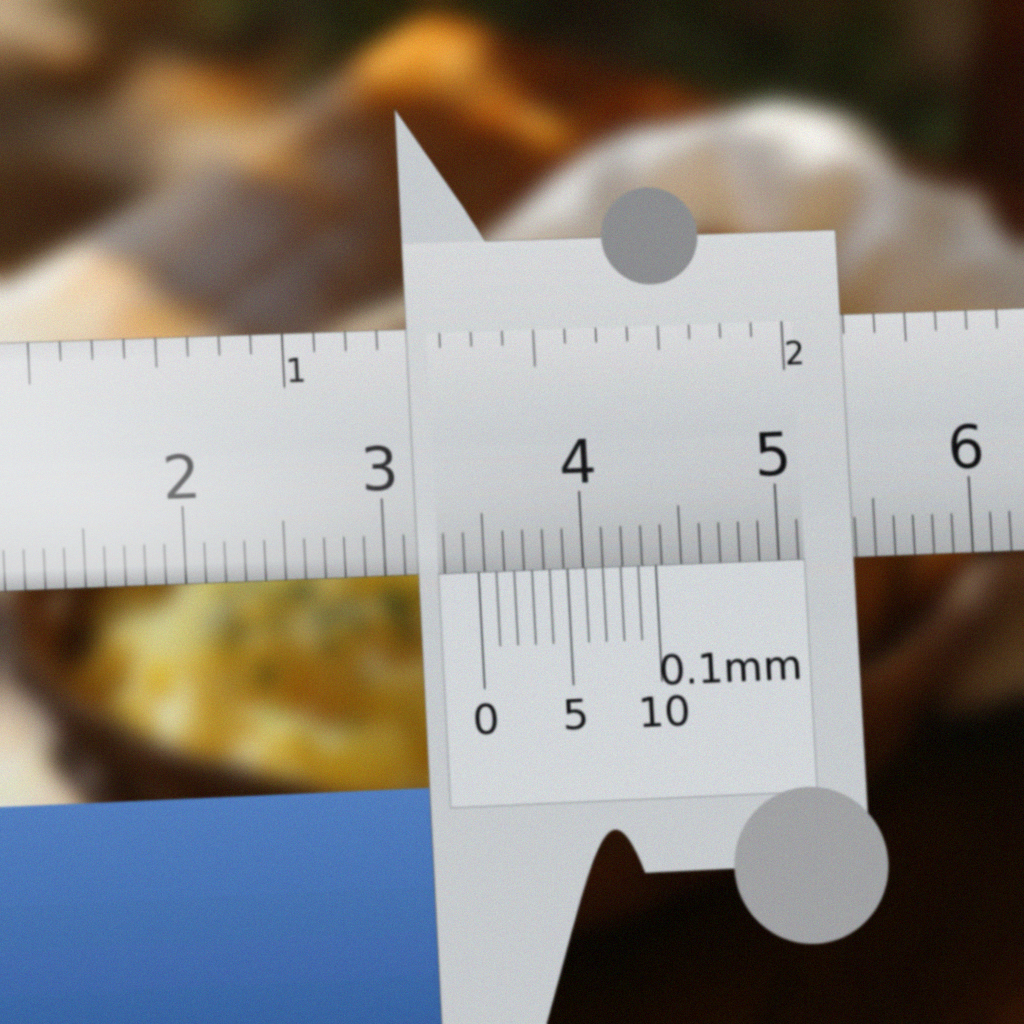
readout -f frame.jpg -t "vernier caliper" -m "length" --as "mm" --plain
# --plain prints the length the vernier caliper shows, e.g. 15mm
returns 34.7mm
